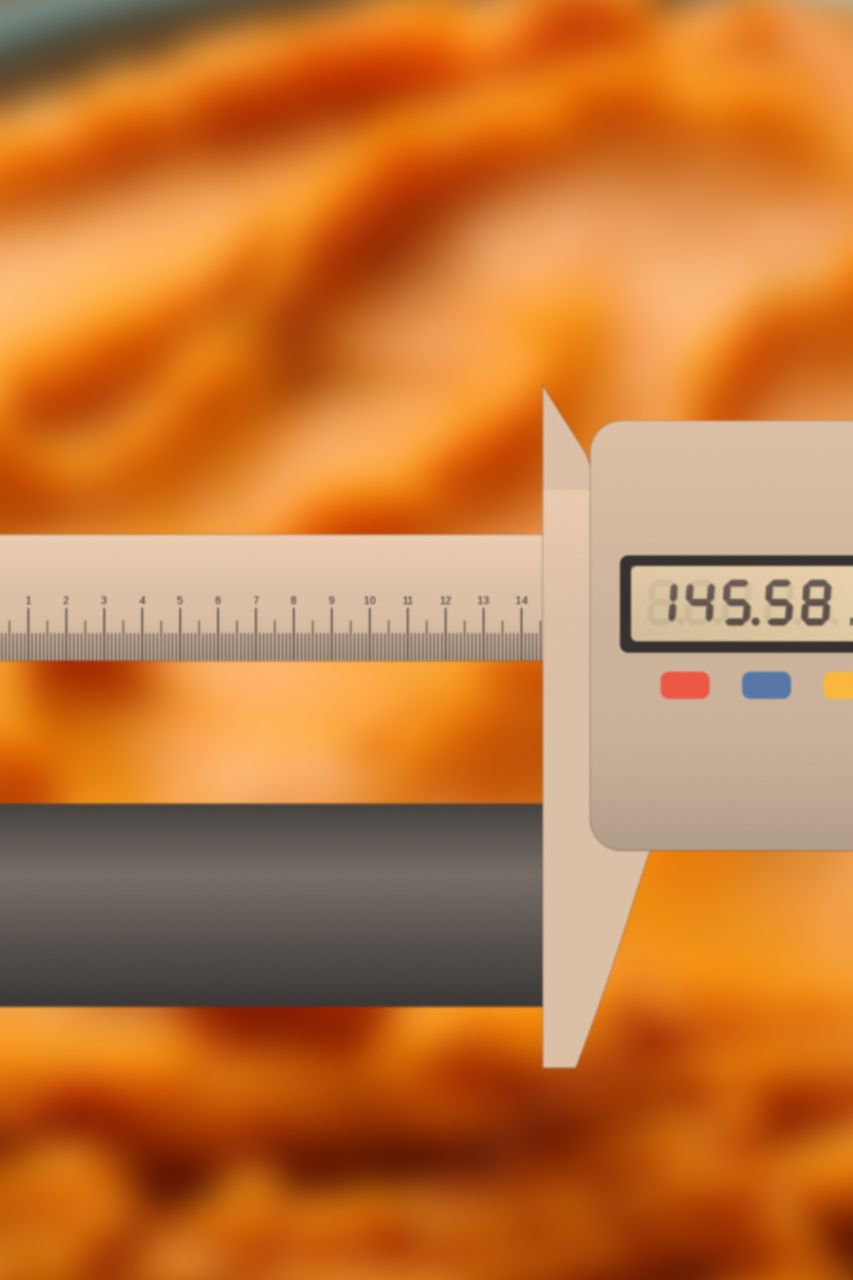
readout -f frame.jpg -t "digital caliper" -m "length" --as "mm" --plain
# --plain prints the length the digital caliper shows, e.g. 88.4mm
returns 145.58mm
